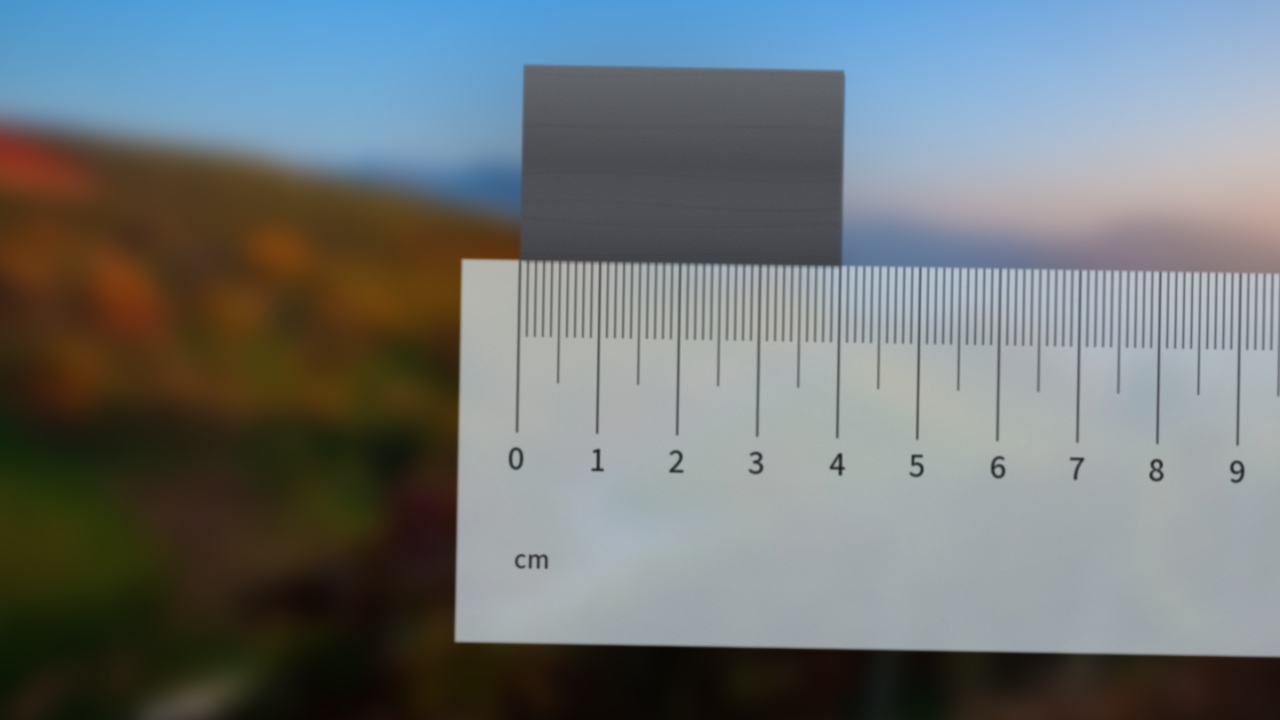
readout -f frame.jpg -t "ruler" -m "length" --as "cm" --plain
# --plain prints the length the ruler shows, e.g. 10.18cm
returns 4cm
